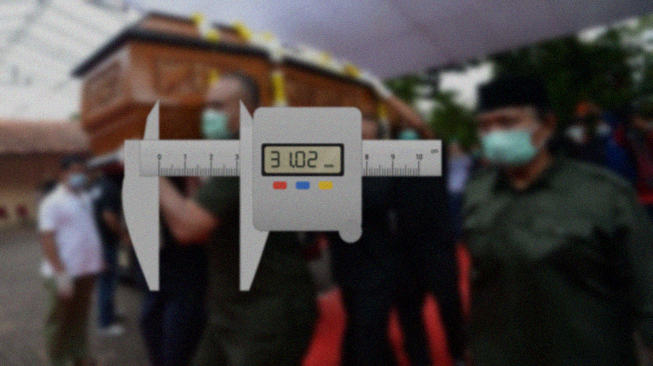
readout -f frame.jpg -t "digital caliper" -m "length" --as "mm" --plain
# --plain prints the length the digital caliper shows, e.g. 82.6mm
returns 31.02mm
